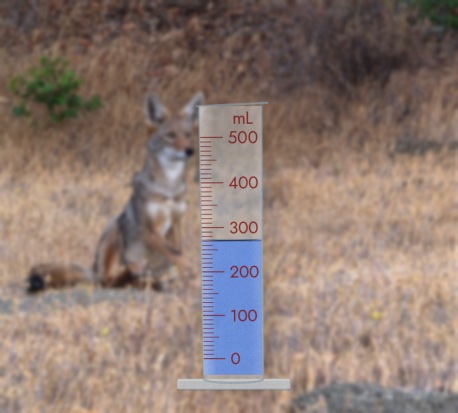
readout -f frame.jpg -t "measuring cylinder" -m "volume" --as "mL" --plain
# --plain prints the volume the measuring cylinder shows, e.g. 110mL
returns 270mL
